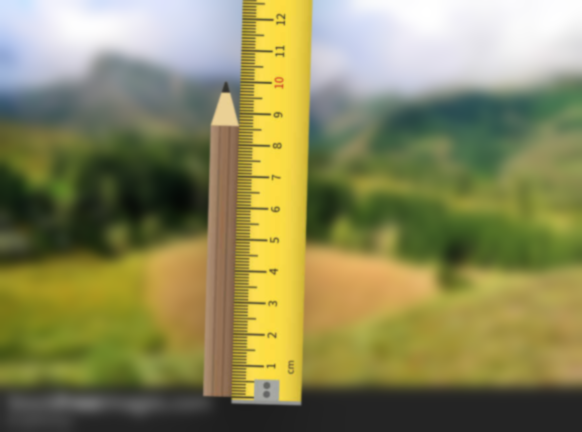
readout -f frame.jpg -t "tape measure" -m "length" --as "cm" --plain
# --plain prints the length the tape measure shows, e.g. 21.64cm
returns 10cm
